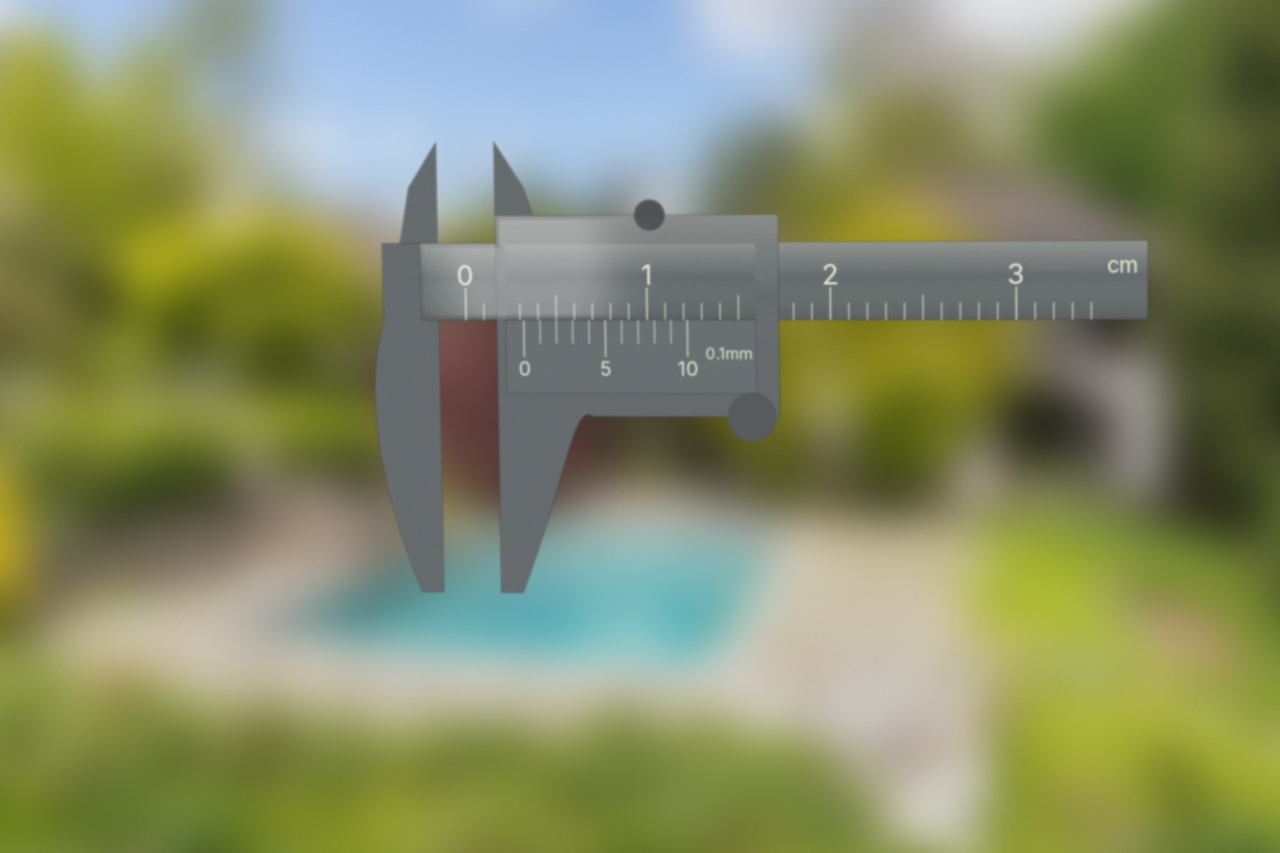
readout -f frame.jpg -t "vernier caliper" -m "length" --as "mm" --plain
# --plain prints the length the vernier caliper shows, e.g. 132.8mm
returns 3.2mm
